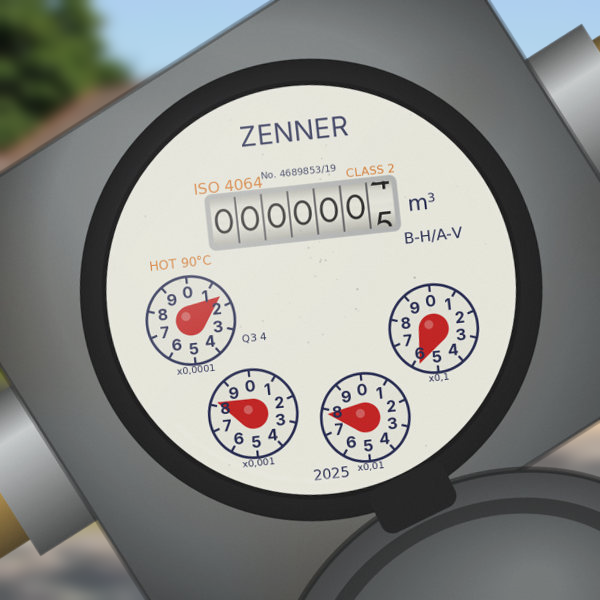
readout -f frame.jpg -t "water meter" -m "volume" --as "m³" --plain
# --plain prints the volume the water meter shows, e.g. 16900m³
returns 4.5781m³
